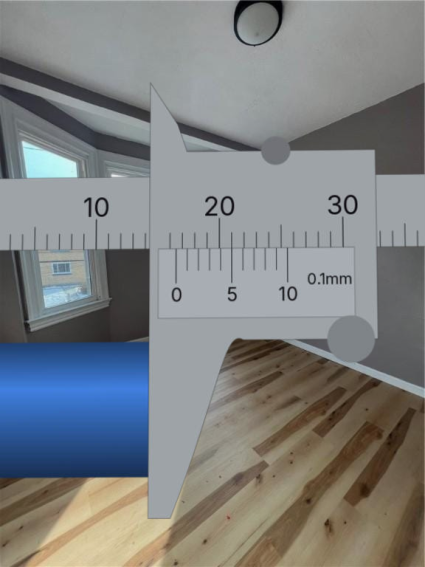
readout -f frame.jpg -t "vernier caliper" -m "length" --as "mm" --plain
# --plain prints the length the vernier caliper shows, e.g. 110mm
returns 16.5mm
